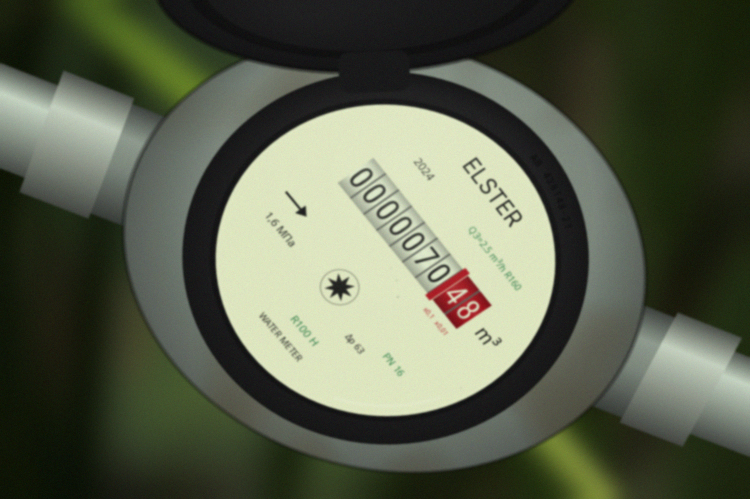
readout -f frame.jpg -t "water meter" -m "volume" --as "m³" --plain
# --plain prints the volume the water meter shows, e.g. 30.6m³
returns 70.48m³
